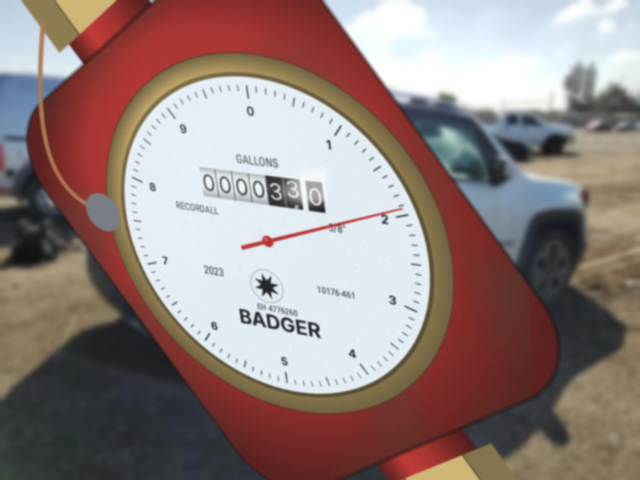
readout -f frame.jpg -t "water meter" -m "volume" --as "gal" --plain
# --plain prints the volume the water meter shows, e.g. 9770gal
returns 331.9gal
